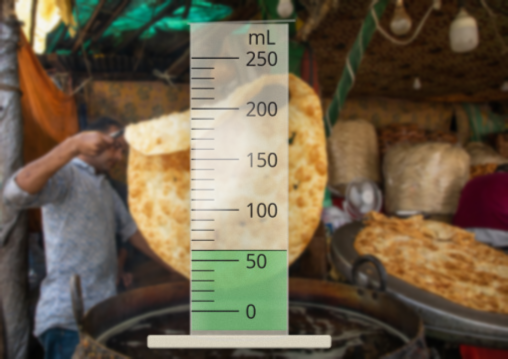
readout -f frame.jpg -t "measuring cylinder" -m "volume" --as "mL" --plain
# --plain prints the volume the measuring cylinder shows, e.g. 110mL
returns 60mL
